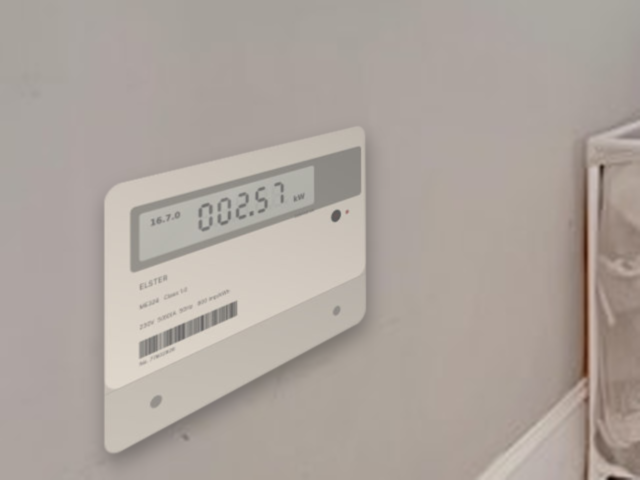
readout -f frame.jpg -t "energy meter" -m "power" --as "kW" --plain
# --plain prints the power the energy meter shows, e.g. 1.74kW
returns 2.57kW
